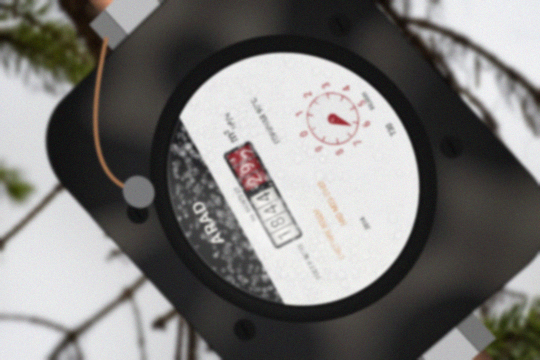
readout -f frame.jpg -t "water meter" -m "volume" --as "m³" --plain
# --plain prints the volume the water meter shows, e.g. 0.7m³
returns 1844.2916m³
